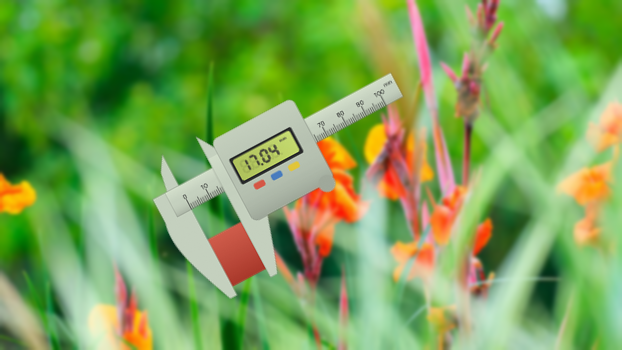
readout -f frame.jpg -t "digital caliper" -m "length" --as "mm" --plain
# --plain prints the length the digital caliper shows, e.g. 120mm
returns 17.04mm
